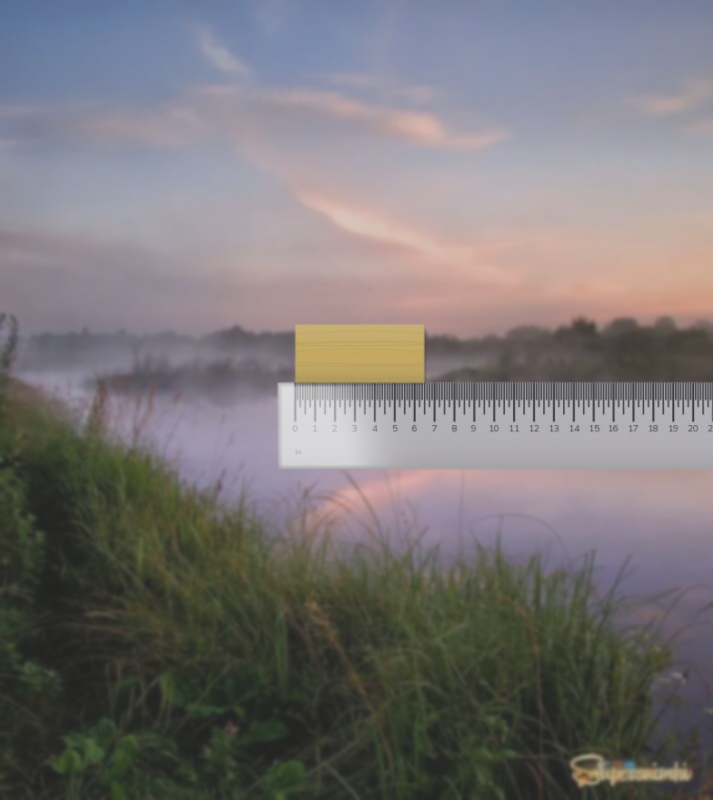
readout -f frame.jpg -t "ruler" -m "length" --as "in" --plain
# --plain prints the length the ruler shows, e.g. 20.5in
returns 6.5in
